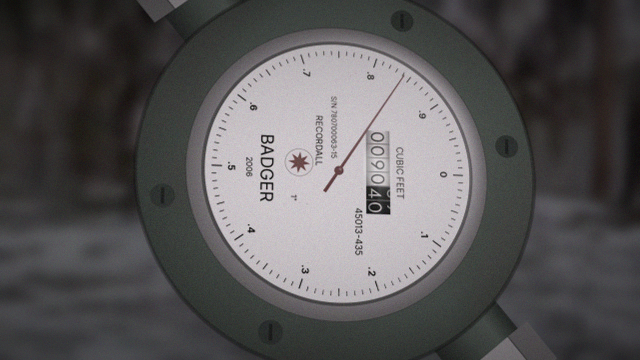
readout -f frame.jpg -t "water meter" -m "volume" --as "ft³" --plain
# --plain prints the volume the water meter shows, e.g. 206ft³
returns 9039.84ft³
